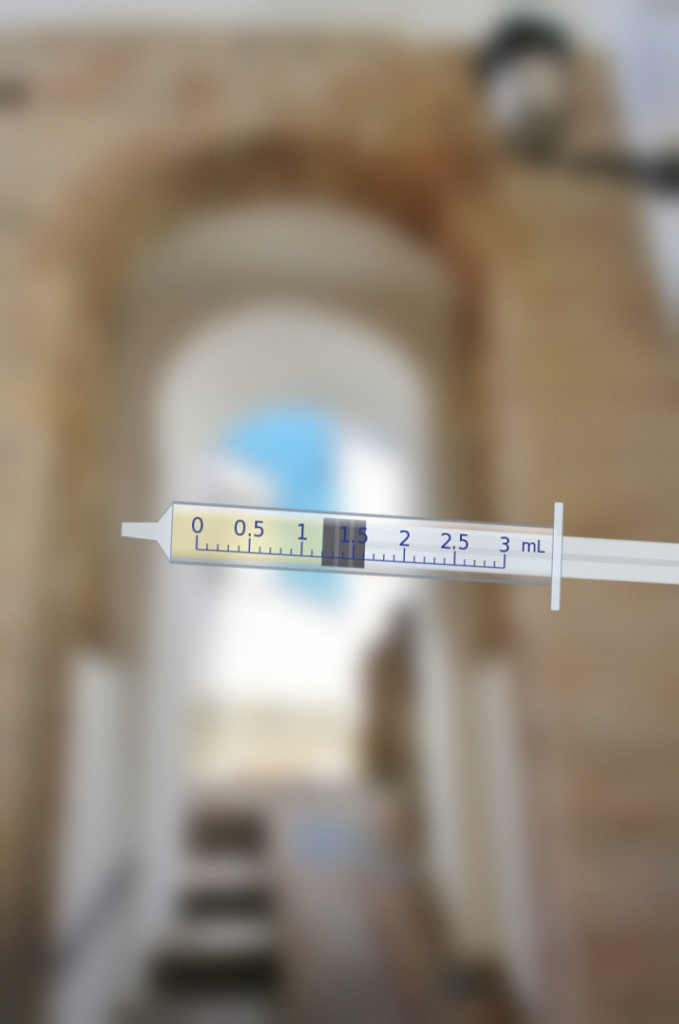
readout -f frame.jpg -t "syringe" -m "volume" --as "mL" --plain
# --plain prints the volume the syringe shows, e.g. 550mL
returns 1.2mL
